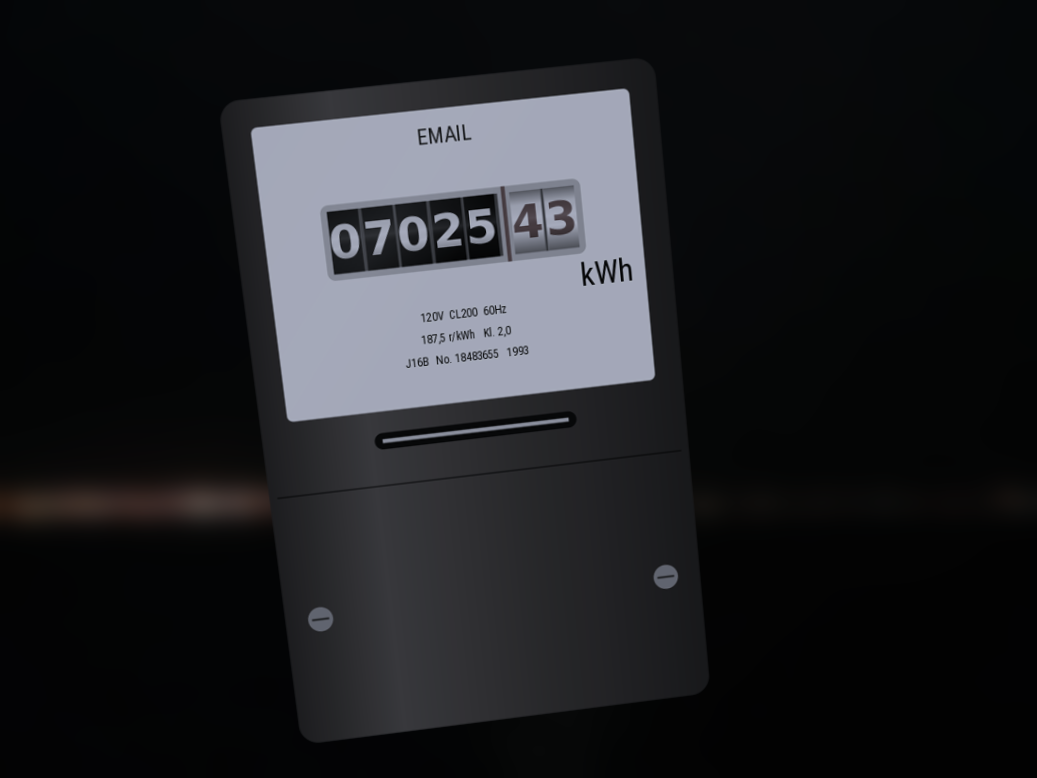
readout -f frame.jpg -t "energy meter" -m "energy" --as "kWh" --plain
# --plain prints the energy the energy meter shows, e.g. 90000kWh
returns 7025.43kWh
